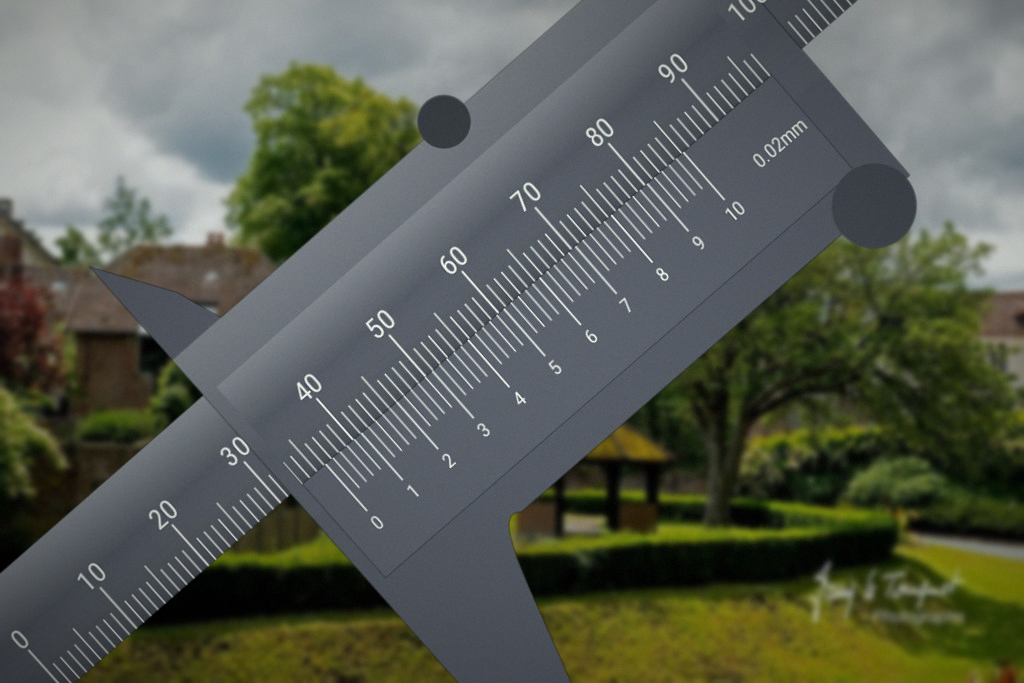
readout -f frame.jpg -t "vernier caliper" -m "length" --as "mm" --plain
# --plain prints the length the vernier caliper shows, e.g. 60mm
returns 36.2mm
